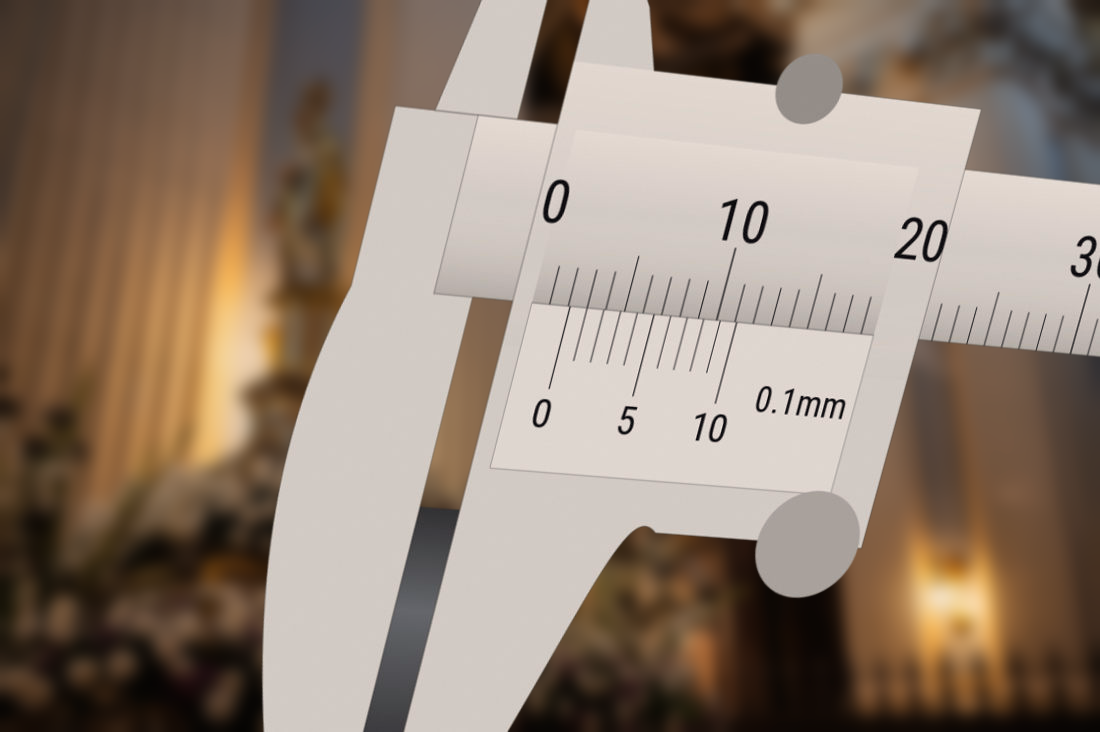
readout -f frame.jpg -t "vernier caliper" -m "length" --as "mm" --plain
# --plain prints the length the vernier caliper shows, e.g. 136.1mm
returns 2.1mm
